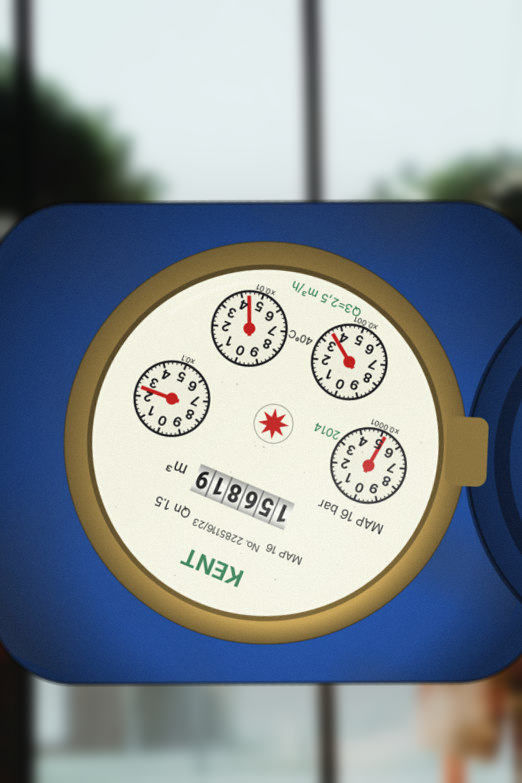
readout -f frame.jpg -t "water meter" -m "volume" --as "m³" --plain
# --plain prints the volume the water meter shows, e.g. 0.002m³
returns 156819.2435m³
